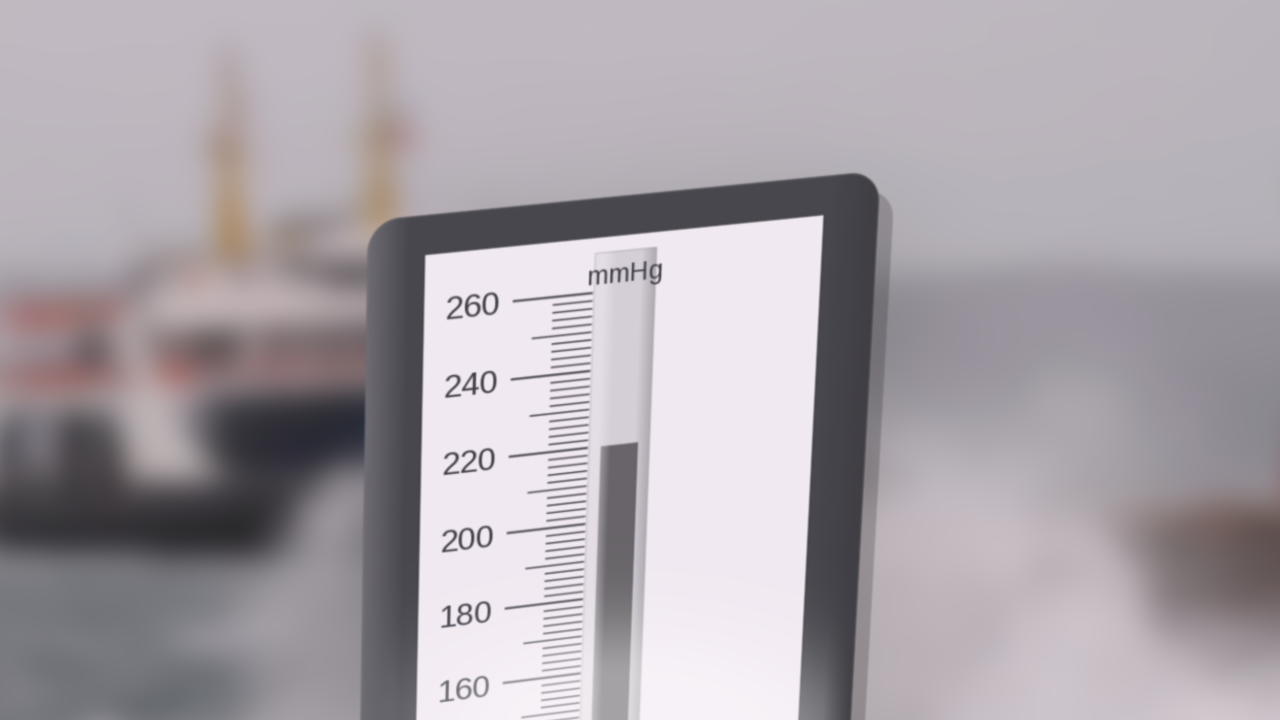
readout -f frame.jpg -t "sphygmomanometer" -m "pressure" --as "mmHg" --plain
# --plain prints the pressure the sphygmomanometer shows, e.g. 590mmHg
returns 220mmHg
